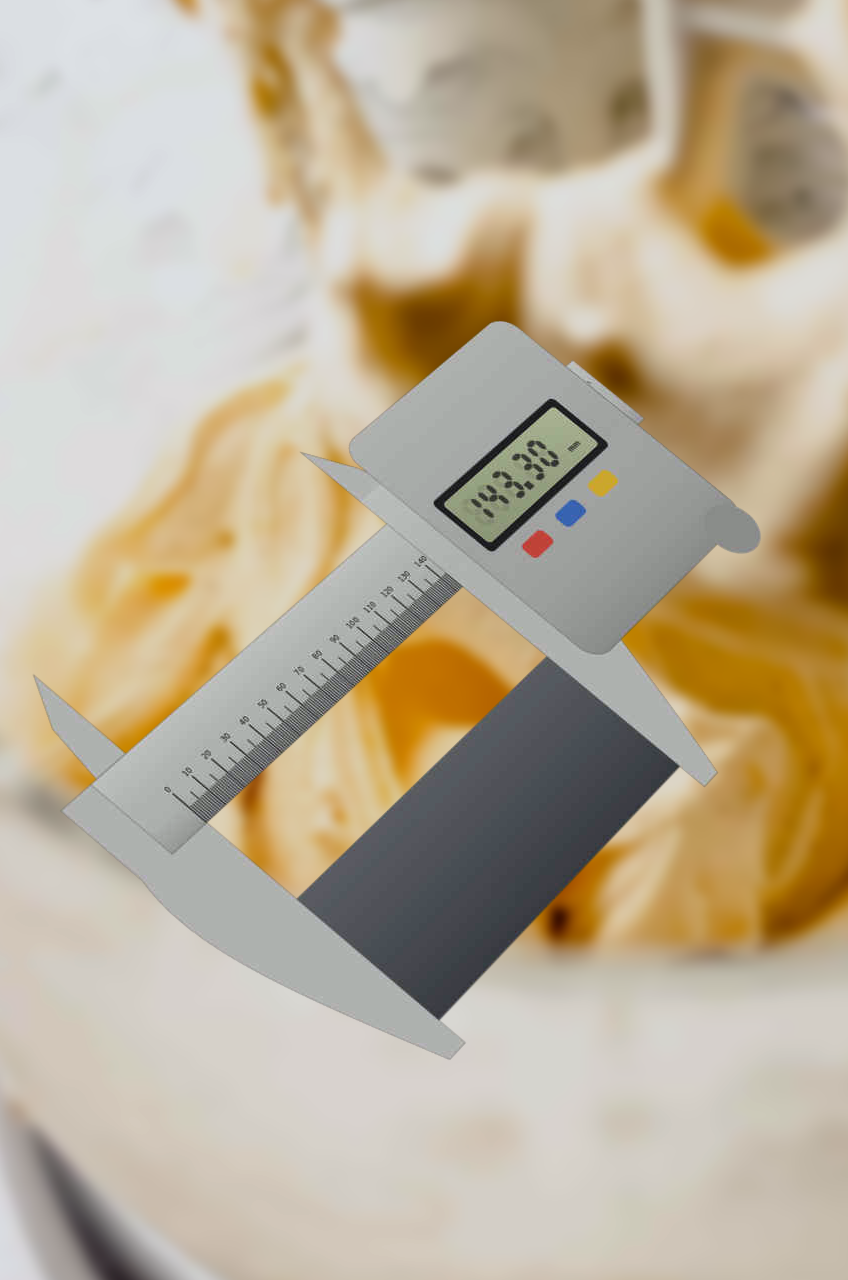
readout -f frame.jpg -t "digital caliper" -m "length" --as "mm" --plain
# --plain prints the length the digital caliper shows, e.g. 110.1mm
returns 143.30mm
